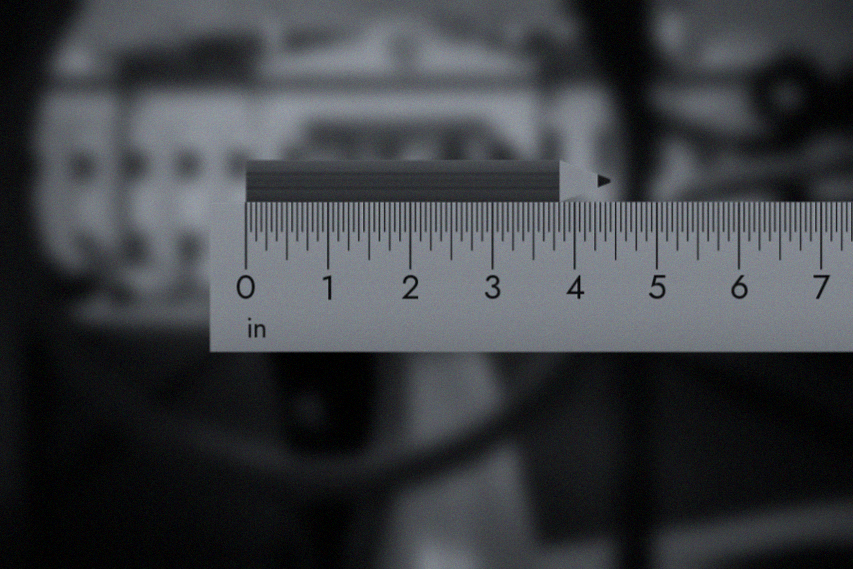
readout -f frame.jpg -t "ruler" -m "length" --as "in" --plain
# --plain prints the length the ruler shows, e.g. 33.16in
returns 4.4375in
